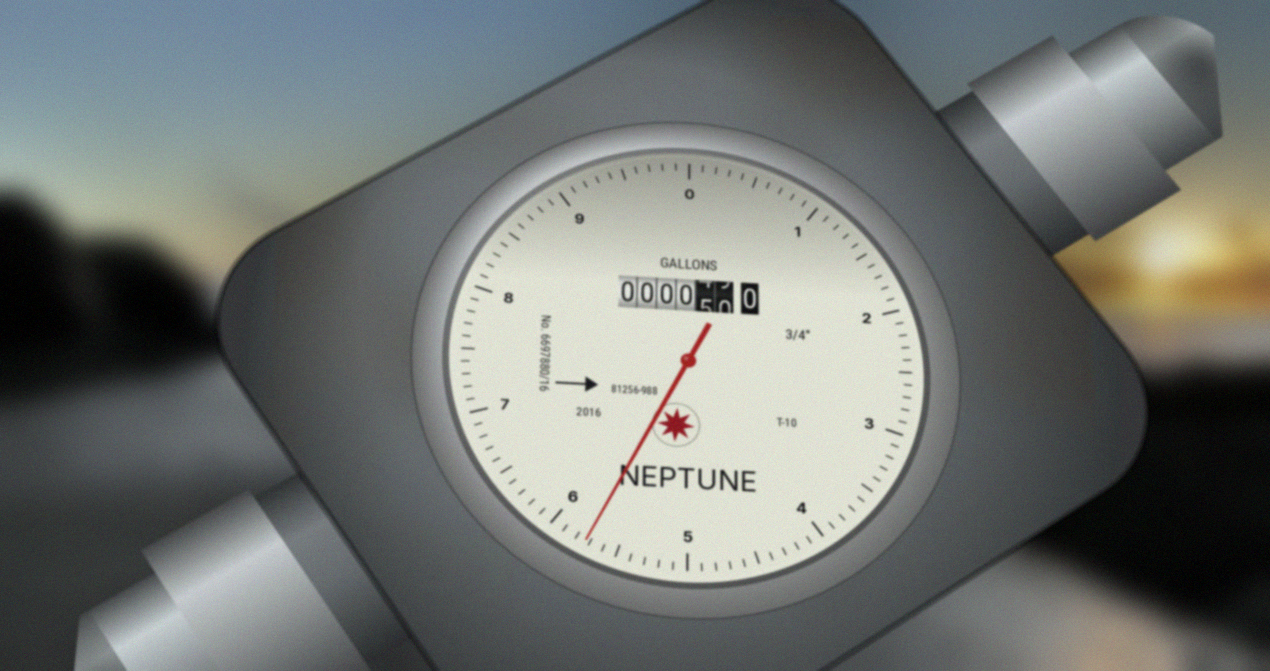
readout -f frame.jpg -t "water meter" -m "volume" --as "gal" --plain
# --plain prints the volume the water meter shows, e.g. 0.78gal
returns 495.7gal
